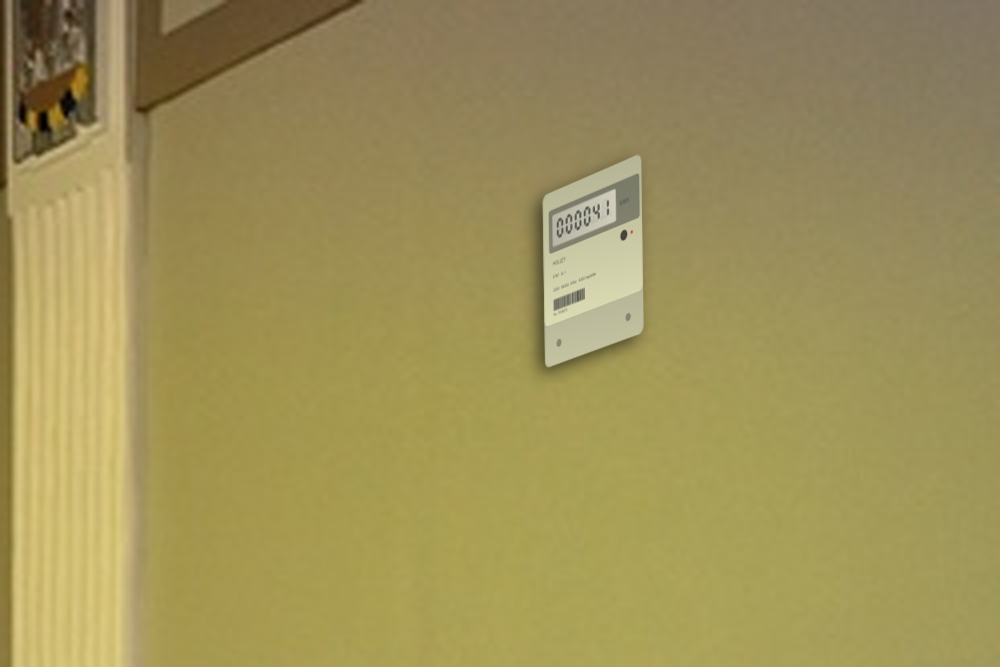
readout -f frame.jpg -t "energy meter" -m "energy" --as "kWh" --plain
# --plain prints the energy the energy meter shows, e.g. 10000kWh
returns 41kWh
